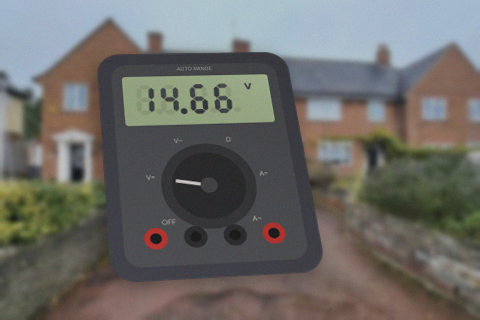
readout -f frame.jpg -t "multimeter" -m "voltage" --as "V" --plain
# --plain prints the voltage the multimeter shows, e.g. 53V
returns 14.66V
